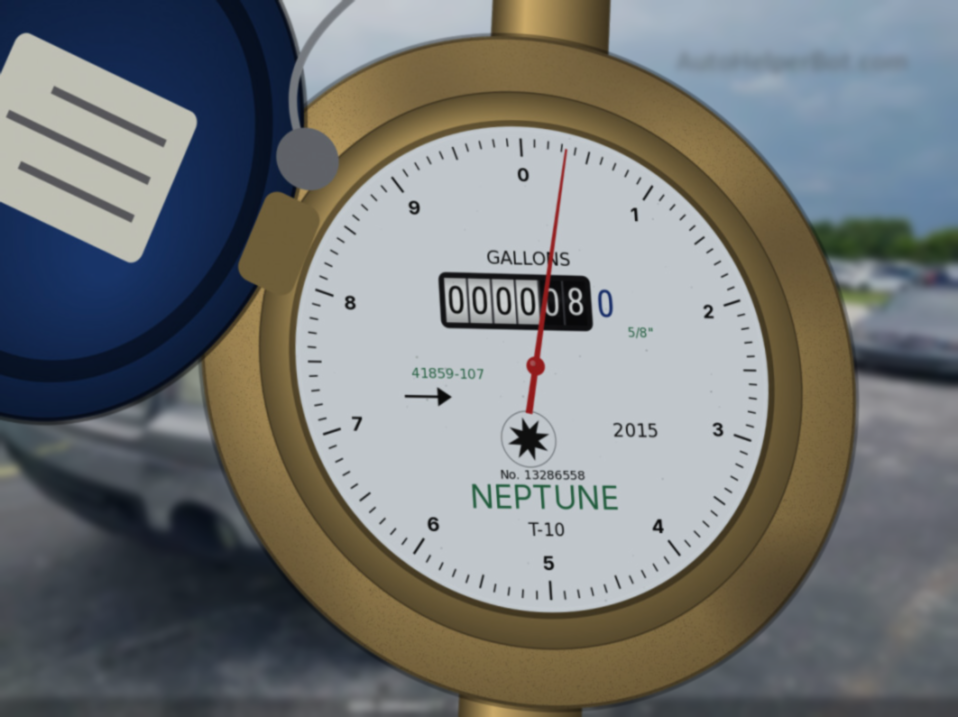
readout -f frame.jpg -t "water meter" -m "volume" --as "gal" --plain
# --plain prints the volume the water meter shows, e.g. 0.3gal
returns 80.3gal
